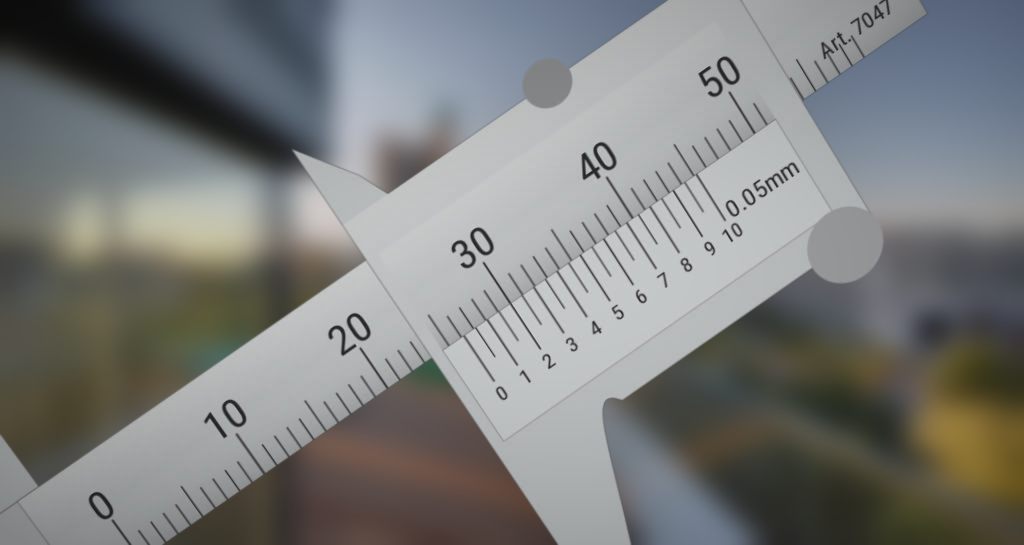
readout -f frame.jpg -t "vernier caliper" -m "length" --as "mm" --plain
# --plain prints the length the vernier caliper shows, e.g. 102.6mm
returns 26.2mm
